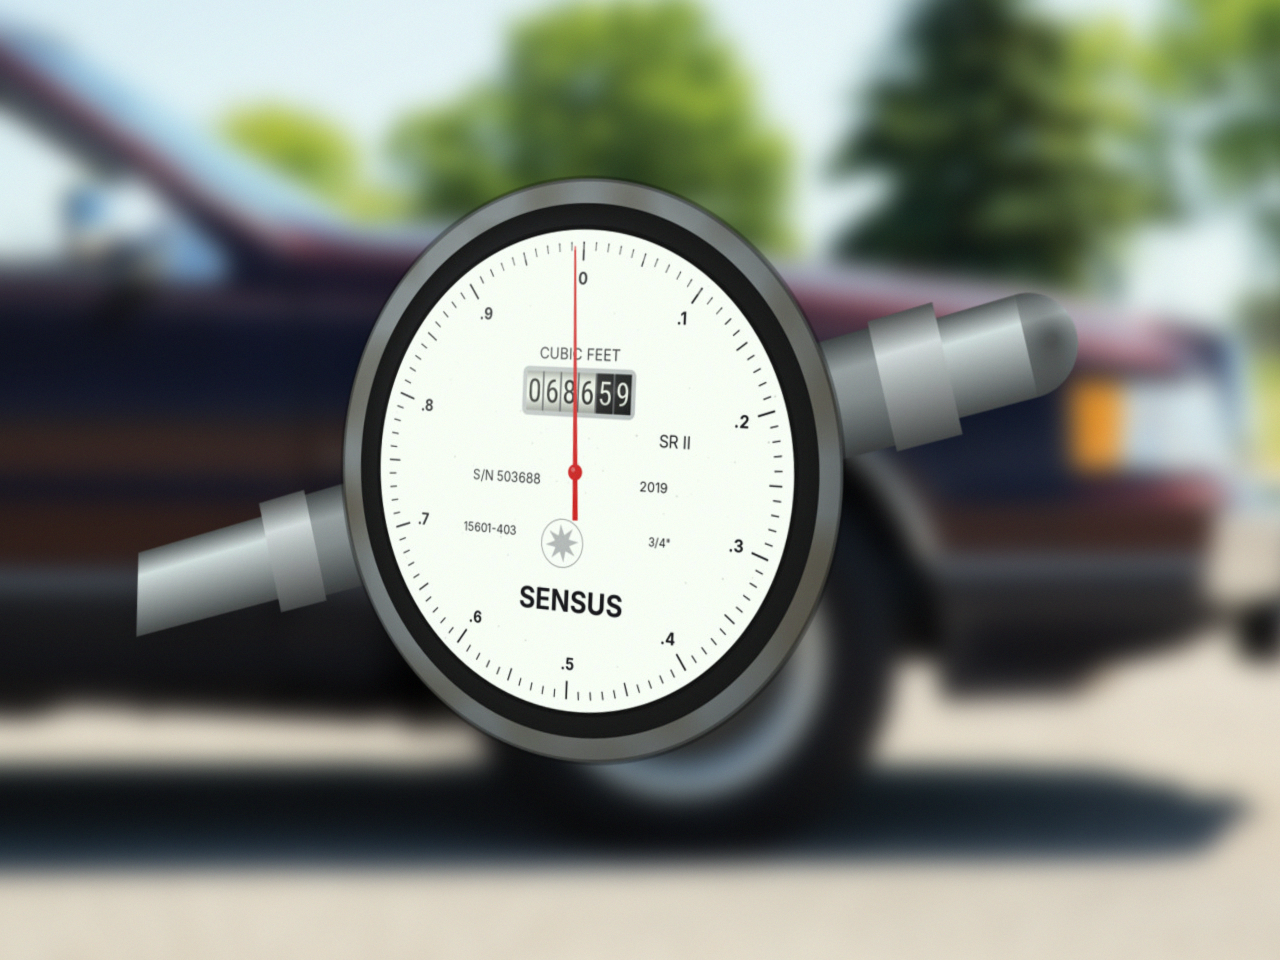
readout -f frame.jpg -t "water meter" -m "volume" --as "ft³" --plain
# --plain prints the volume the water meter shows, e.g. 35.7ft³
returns 68658.99ft³
